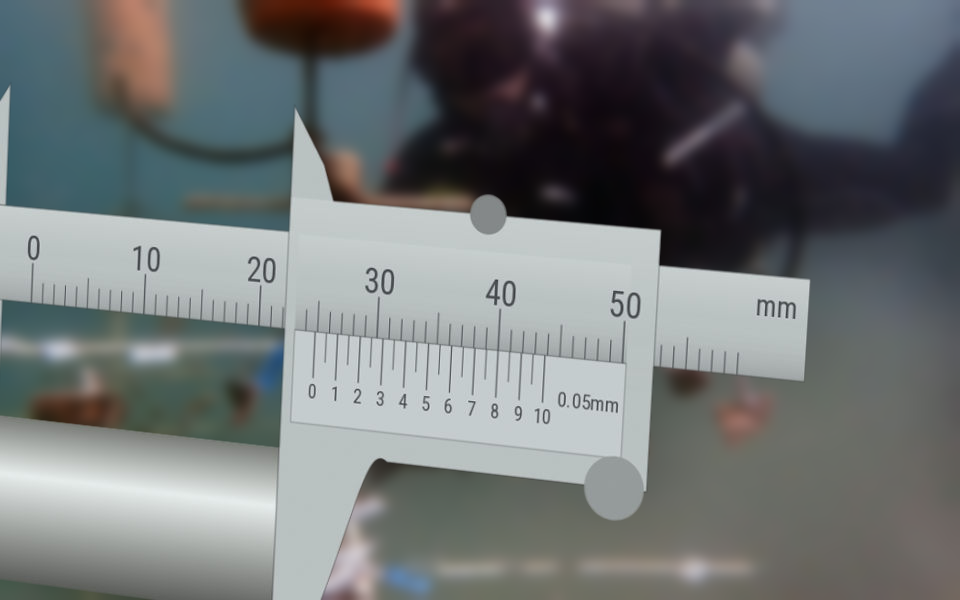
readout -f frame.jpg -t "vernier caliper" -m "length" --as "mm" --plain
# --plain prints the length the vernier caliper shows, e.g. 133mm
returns 24.8mm
